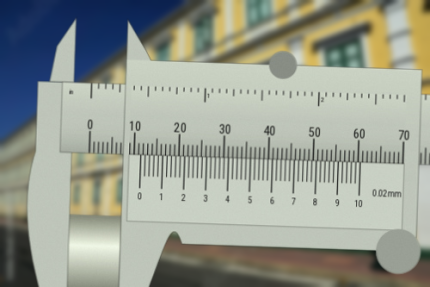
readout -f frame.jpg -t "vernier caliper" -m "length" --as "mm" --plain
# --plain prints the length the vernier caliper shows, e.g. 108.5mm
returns 11.5mm
